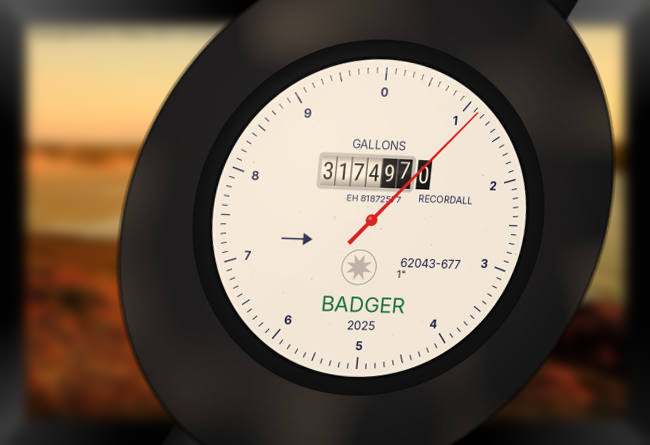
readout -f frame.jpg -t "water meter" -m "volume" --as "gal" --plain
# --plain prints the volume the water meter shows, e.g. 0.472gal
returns 3174971.1gal
